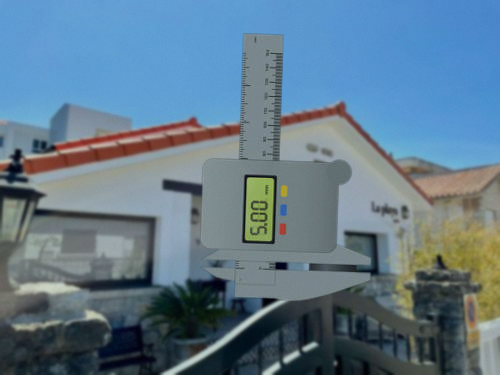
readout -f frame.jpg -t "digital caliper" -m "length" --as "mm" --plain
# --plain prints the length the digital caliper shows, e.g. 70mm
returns 5.00mm
